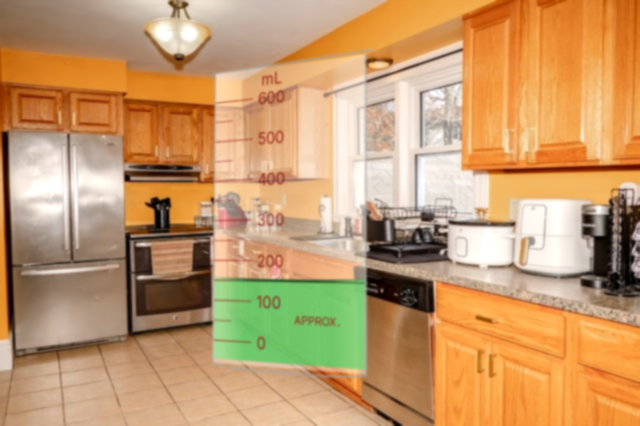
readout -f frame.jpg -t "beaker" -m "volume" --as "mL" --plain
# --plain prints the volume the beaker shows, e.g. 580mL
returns 150mL
